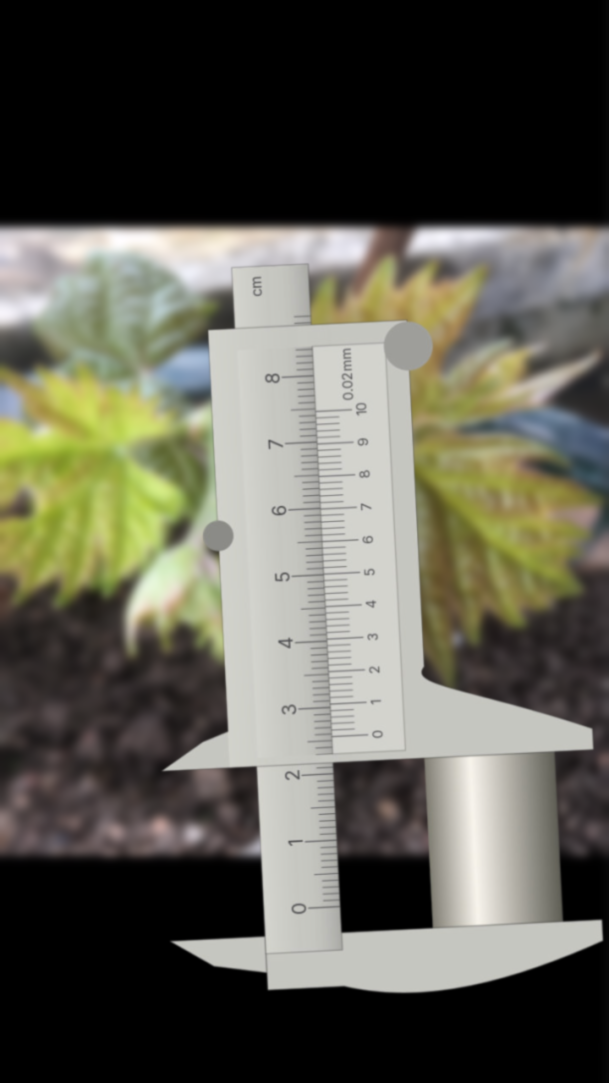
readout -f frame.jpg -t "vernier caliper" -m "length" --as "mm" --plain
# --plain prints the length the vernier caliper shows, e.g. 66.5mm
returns 25.6mm
